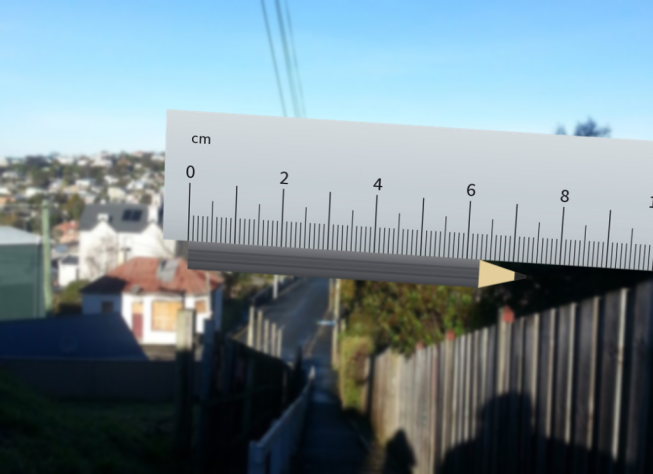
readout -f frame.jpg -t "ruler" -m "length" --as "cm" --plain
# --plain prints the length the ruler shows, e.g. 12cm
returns 7.3cm
